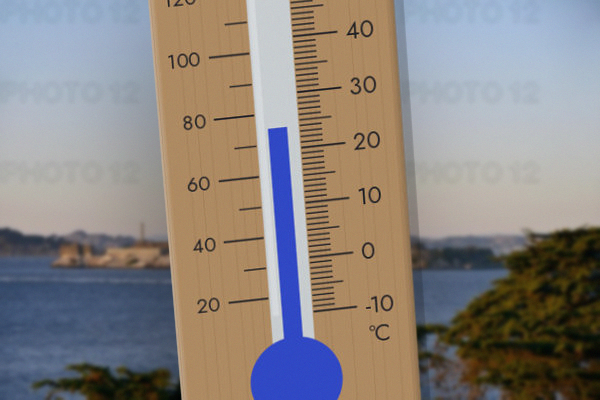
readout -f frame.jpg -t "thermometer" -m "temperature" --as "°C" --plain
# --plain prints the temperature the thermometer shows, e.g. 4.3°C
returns 24°C
